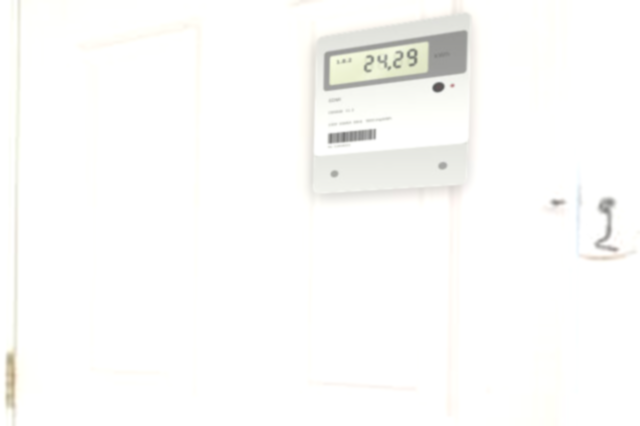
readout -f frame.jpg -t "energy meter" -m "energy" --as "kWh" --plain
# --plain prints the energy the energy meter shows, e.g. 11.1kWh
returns 24.29kWh
